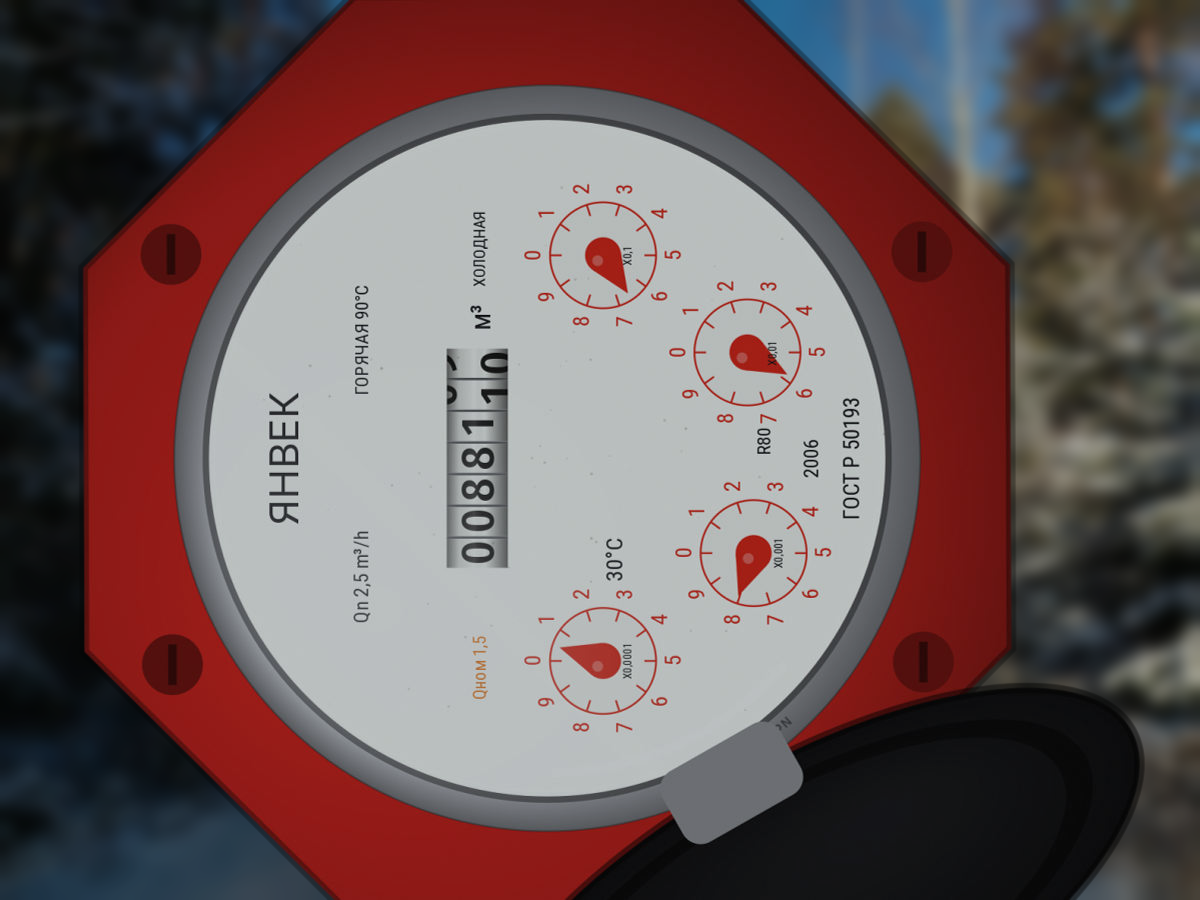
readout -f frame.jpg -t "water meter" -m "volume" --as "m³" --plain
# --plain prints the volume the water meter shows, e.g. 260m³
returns 88109.6580m³
